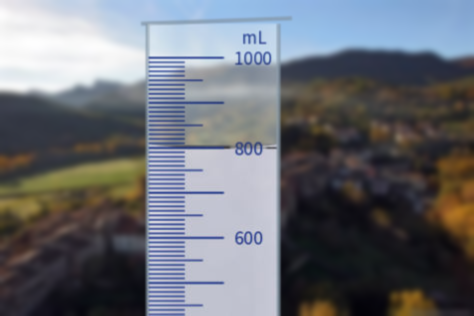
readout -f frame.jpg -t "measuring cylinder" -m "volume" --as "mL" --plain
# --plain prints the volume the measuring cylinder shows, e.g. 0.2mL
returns 800mL
